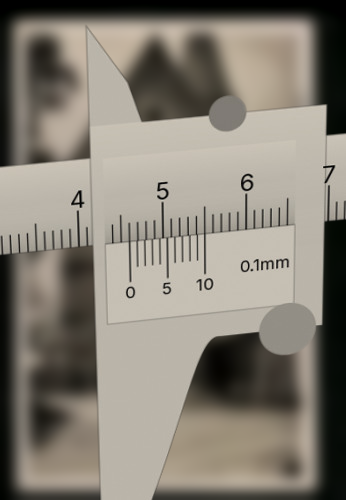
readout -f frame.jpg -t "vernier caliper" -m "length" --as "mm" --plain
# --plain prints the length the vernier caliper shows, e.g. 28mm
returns 46.0mm
